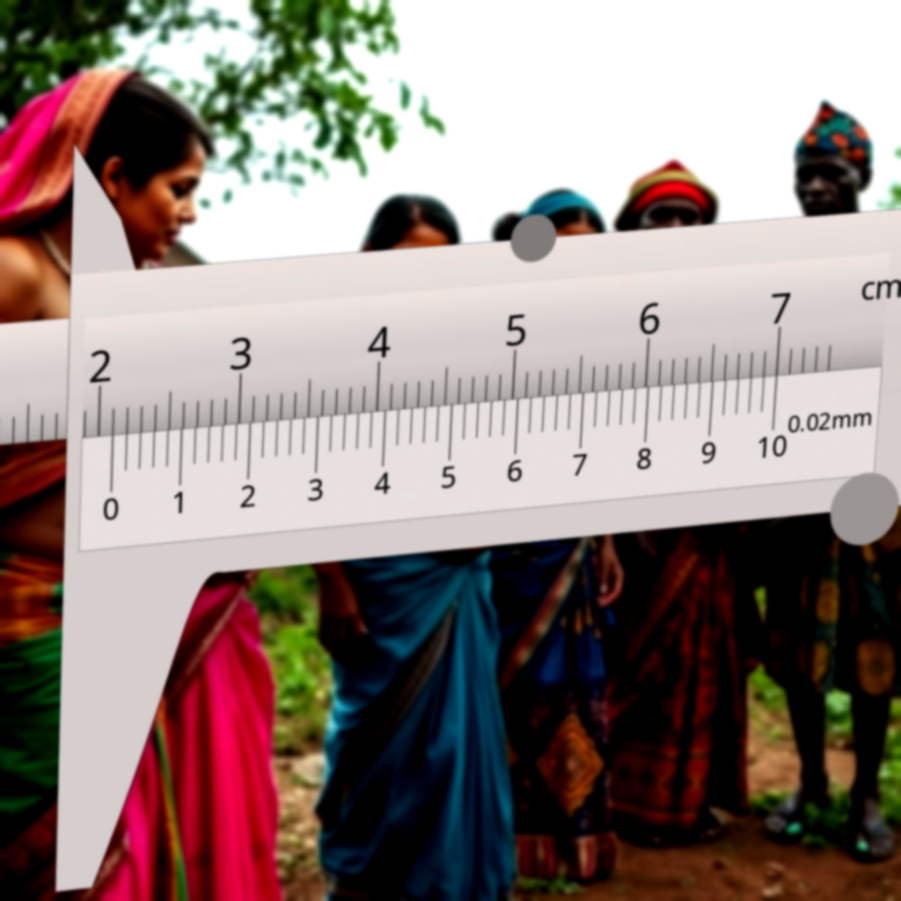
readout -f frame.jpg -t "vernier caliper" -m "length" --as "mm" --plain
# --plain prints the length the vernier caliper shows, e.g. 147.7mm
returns 21.0mm
